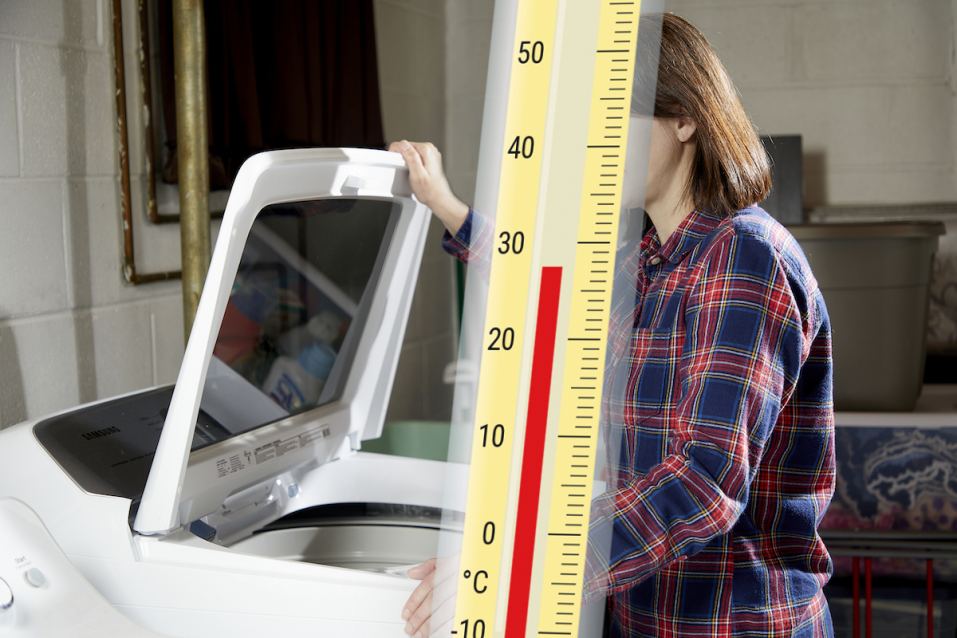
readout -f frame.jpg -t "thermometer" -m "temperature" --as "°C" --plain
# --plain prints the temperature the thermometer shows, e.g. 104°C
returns 27.5°C
